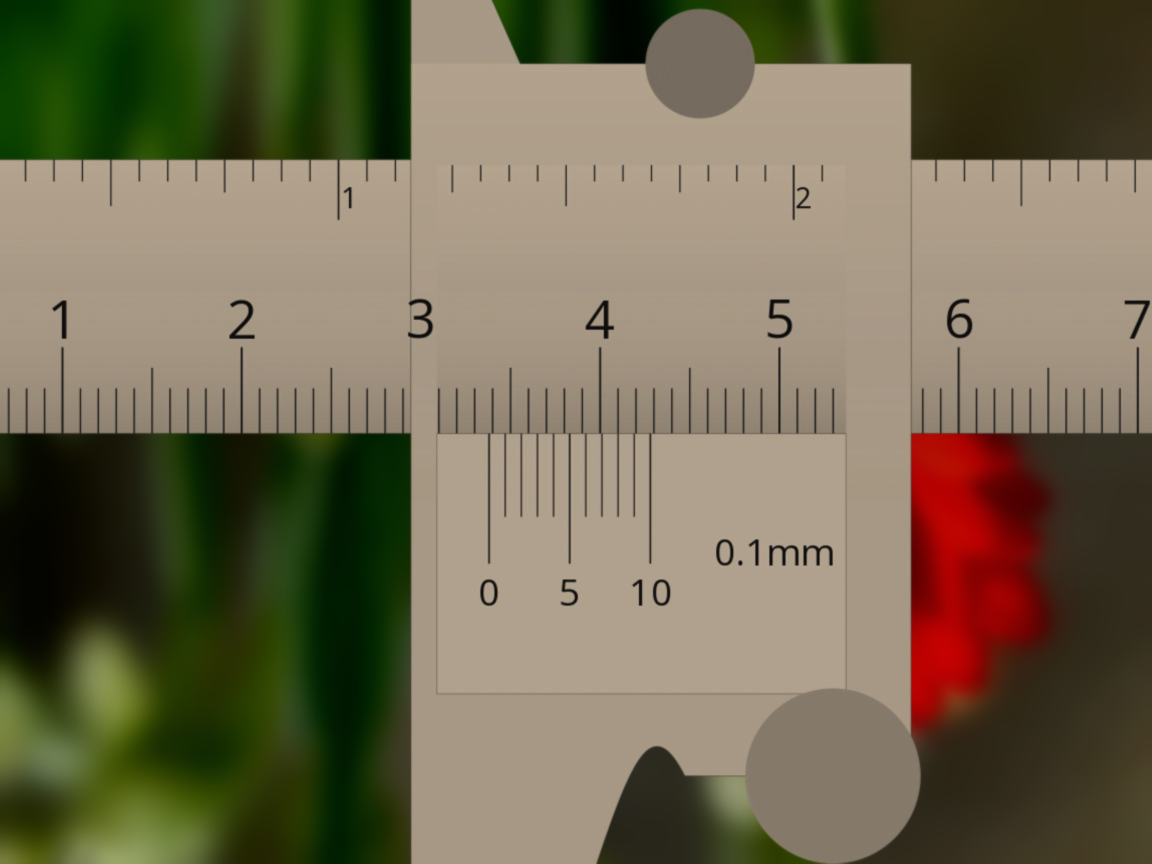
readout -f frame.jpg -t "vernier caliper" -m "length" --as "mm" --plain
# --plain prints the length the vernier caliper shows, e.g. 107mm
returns 33.8mm
